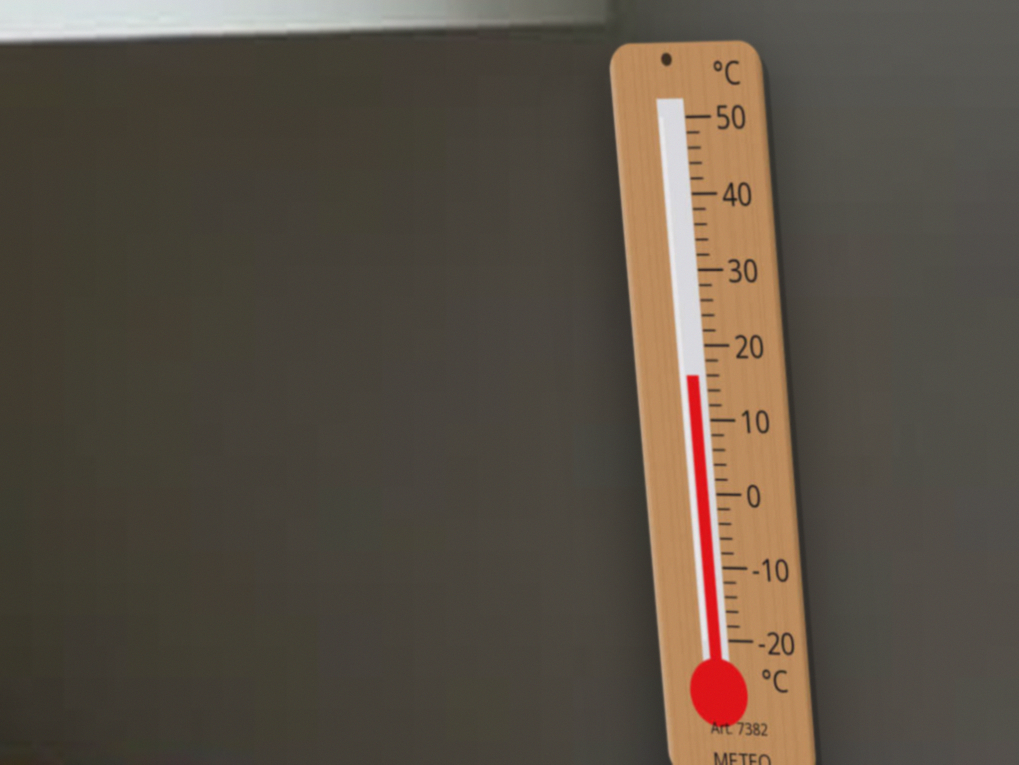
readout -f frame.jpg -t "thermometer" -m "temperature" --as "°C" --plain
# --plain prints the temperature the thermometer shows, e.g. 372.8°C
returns 16°C
